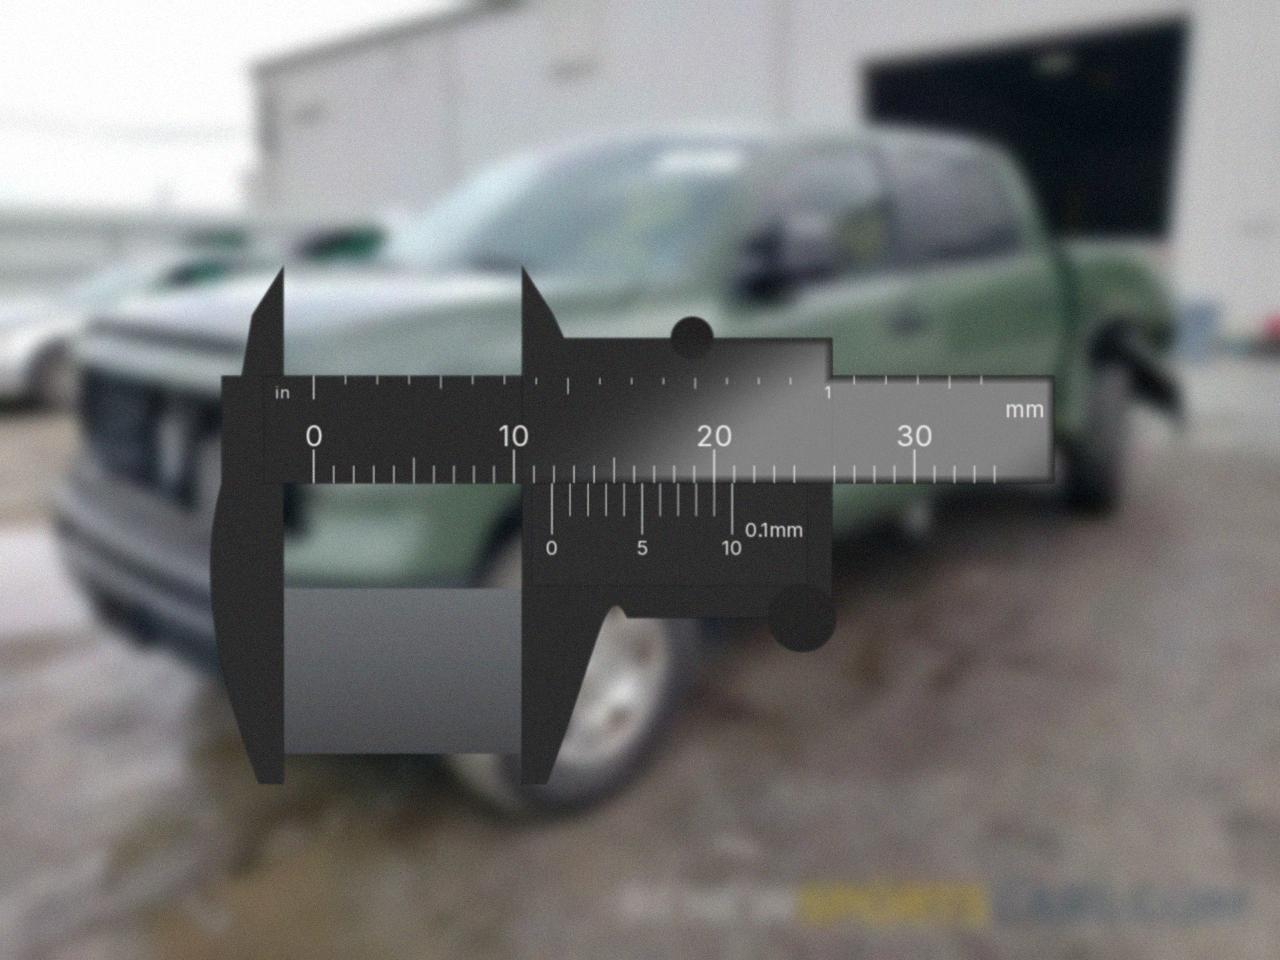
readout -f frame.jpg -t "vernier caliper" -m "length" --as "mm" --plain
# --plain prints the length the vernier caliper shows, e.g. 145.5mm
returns 11.9mm
